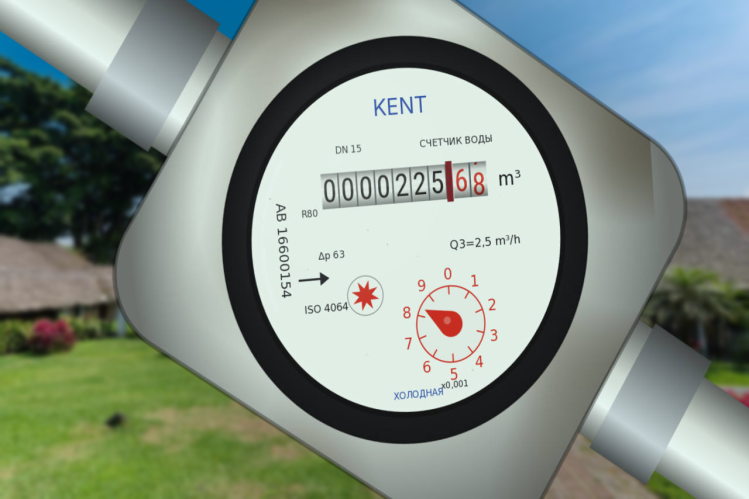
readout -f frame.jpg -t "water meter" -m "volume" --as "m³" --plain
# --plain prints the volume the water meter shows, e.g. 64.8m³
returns 225.678m³
